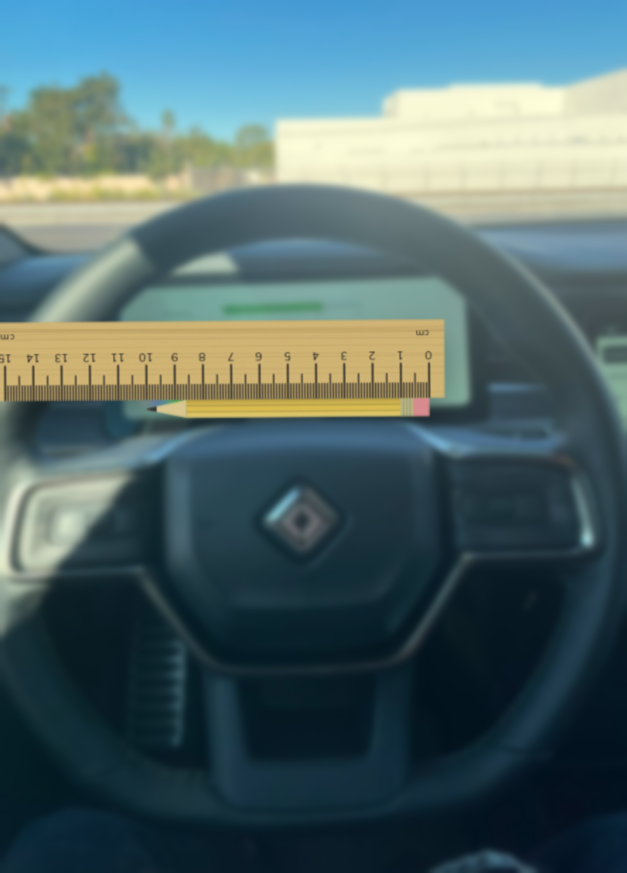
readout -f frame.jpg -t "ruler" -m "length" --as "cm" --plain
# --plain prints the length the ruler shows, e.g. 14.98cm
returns 10cm
